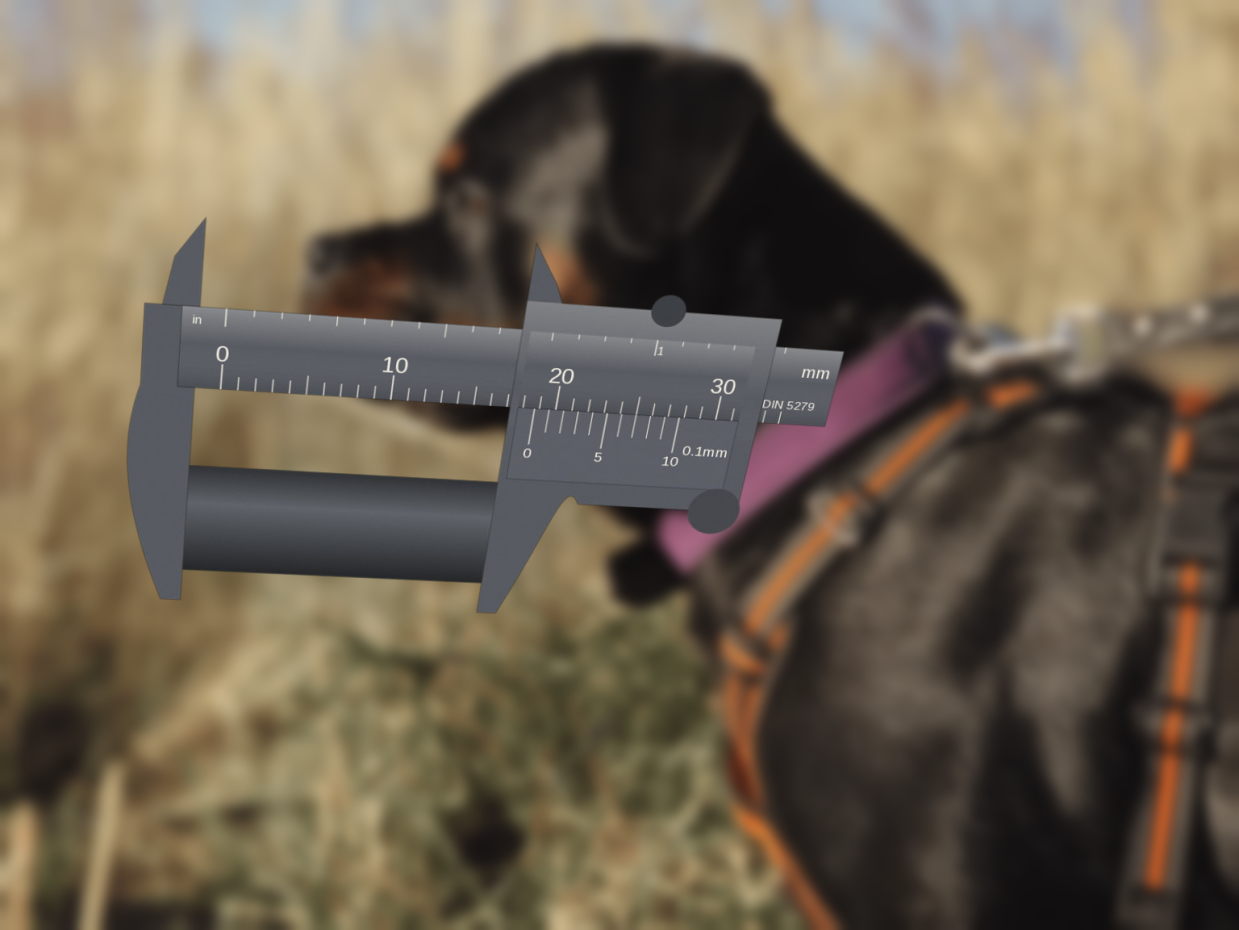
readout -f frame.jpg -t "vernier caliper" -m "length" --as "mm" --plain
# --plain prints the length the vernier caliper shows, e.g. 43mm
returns 18.7mm
